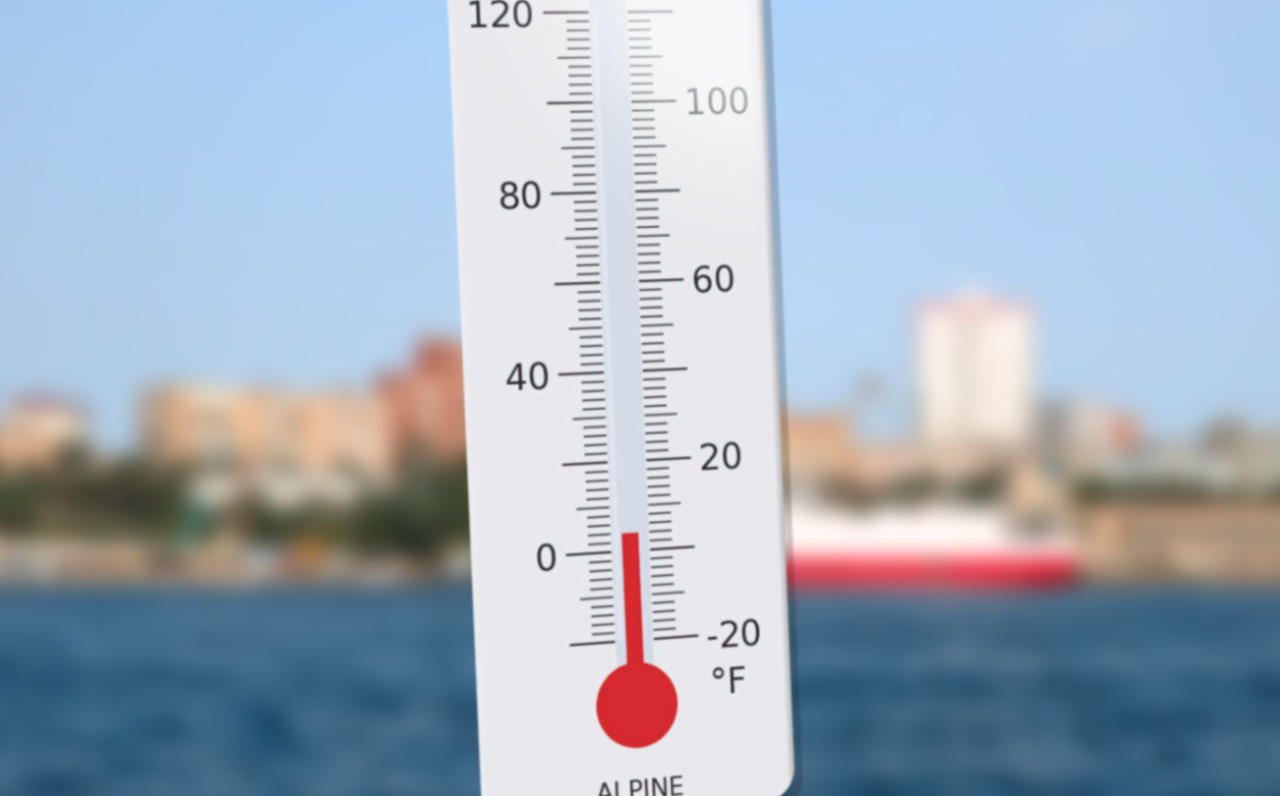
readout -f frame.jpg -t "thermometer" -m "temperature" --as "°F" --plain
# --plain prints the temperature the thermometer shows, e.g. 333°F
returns 4°F
